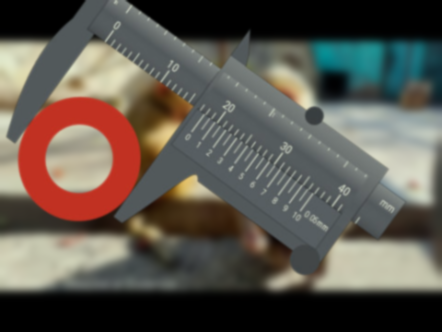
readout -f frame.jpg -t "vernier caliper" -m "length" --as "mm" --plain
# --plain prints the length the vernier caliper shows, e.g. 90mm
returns 17.8mm
